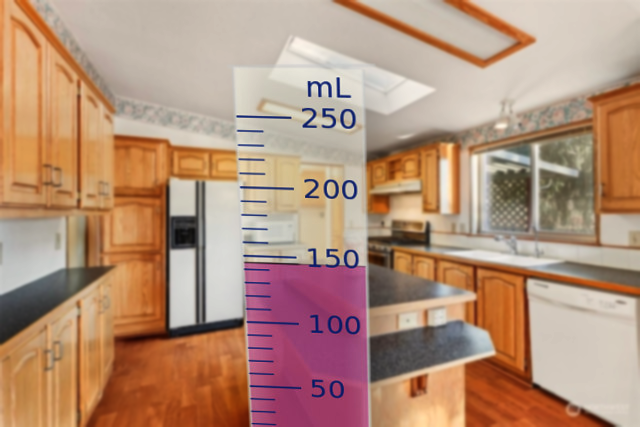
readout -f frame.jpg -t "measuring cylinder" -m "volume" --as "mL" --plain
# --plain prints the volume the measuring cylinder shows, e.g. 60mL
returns 145mL
